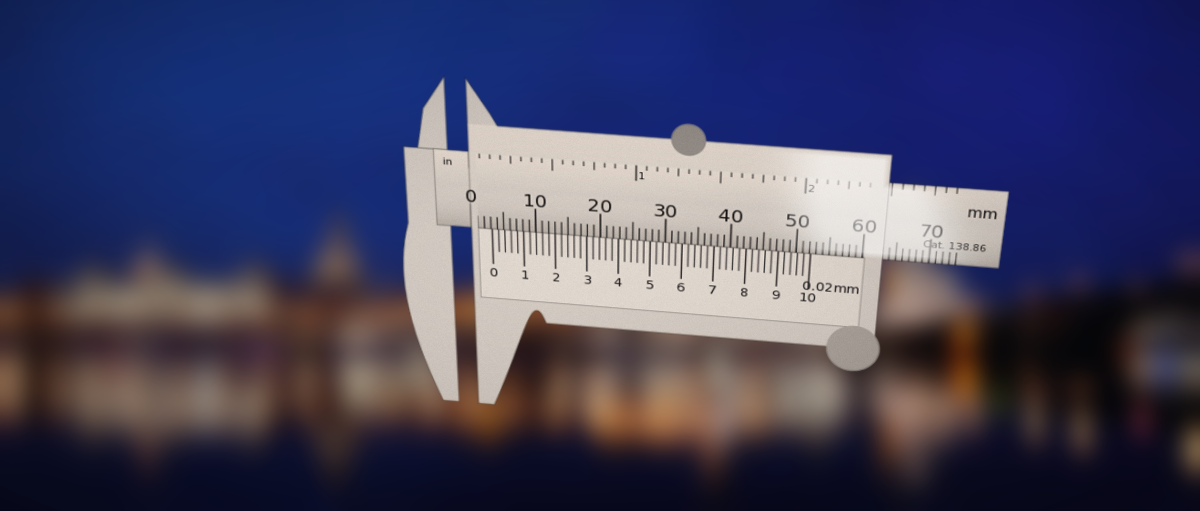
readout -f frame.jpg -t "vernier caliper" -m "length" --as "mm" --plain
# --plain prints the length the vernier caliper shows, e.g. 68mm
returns 3.2mm
